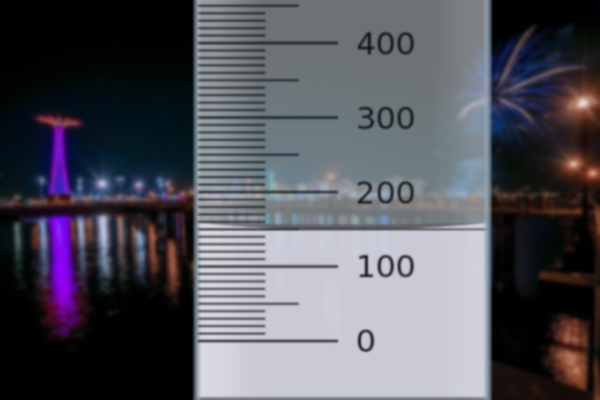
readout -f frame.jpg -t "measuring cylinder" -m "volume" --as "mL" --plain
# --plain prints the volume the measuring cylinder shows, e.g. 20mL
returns 150mL
